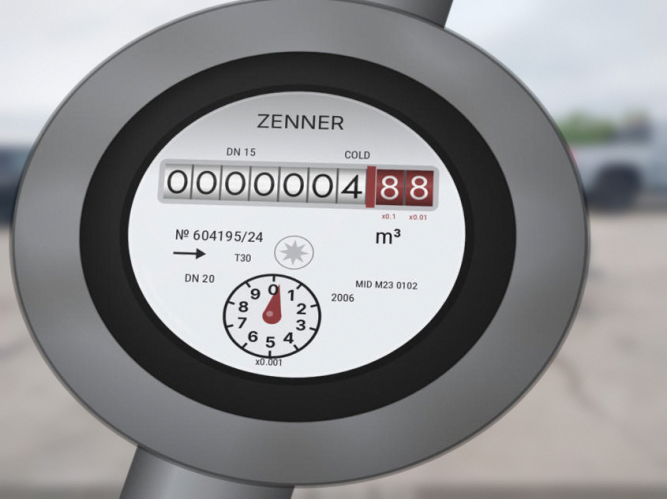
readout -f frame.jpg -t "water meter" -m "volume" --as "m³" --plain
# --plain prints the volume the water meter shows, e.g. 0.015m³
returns 4.880m³
